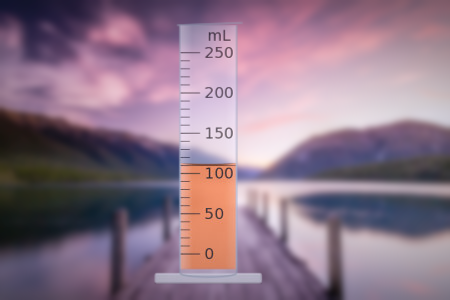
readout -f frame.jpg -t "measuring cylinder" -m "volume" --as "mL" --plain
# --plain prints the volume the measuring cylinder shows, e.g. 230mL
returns 110mL
